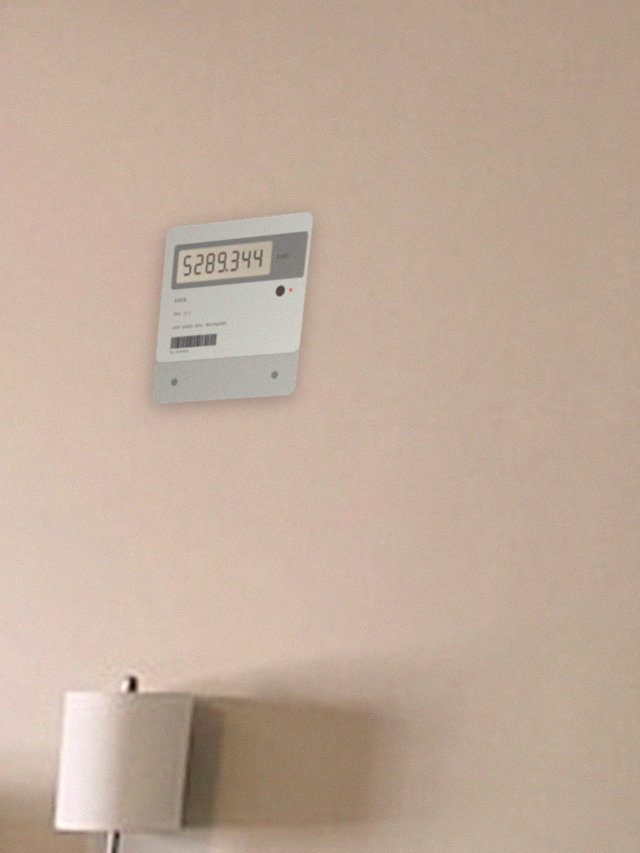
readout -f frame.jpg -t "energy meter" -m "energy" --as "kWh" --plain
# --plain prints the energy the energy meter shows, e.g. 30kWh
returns 5289.344kWh
